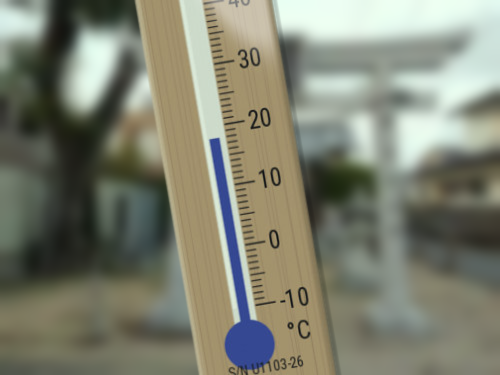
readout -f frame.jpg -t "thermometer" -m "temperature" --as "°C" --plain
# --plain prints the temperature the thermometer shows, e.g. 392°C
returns 18°C
